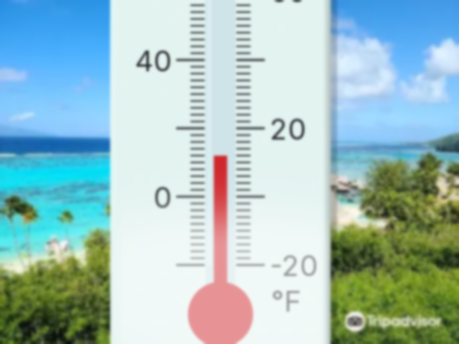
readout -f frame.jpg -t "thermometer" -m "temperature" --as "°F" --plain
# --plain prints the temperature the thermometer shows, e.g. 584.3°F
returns 12°F
